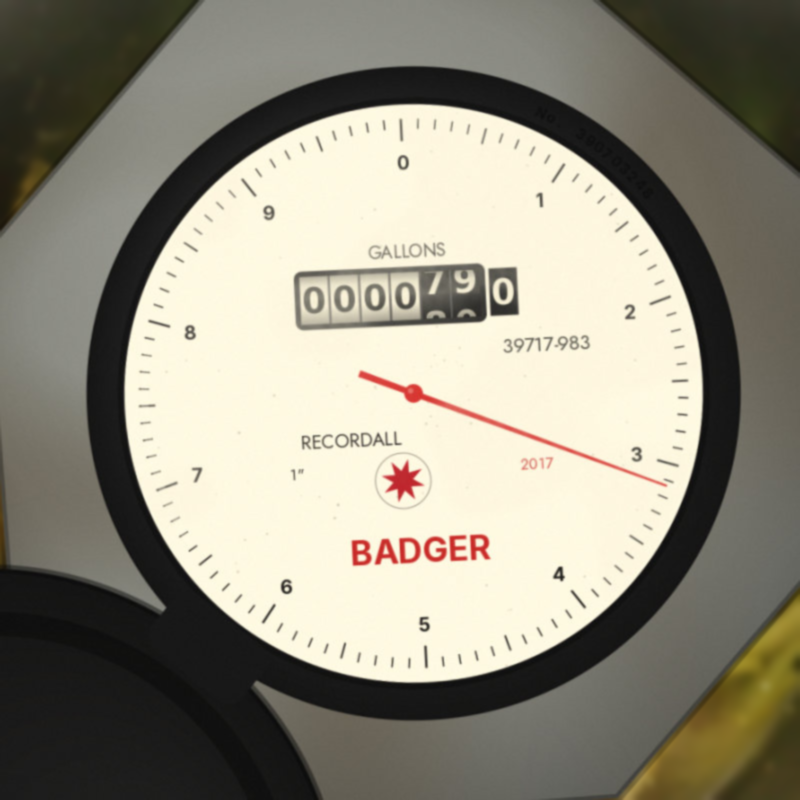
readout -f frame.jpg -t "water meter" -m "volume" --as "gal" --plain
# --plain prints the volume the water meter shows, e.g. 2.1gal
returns 793.1gal
